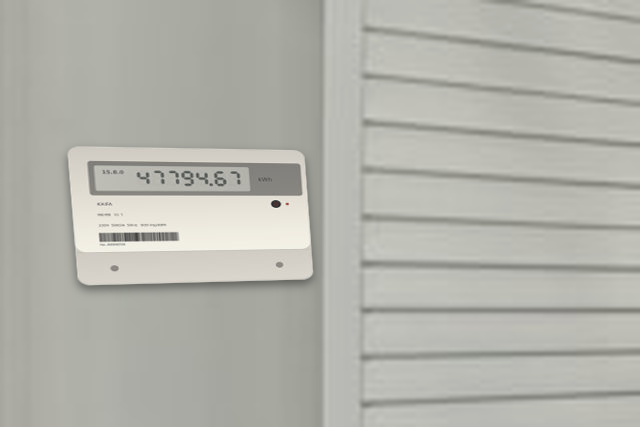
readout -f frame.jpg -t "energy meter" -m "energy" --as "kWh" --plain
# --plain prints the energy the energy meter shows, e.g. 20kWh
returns 47794.67kWh
